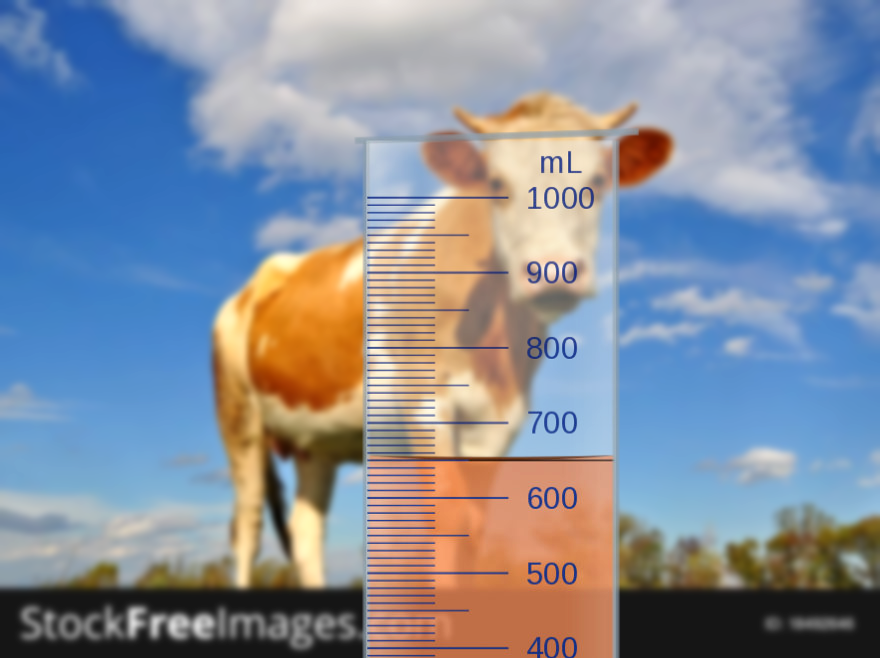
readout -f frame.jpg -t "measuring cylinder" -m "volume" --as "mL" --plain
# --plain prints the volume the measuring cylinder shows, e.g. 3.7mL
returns 650mL
